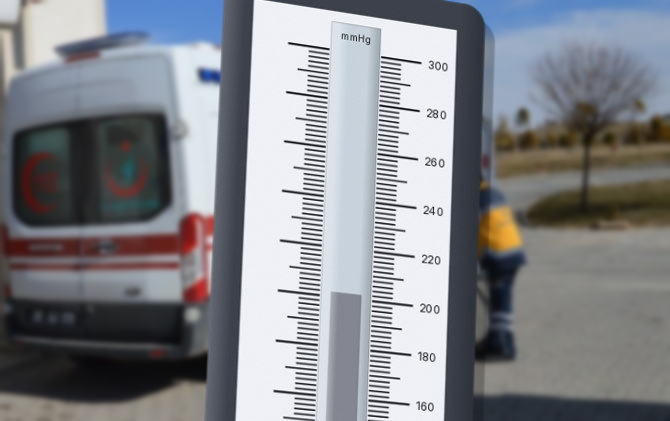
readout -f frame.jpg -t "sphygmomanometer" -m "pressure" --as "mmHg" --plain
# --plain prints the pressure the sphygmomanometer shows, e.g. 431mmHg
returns 202mmHg
